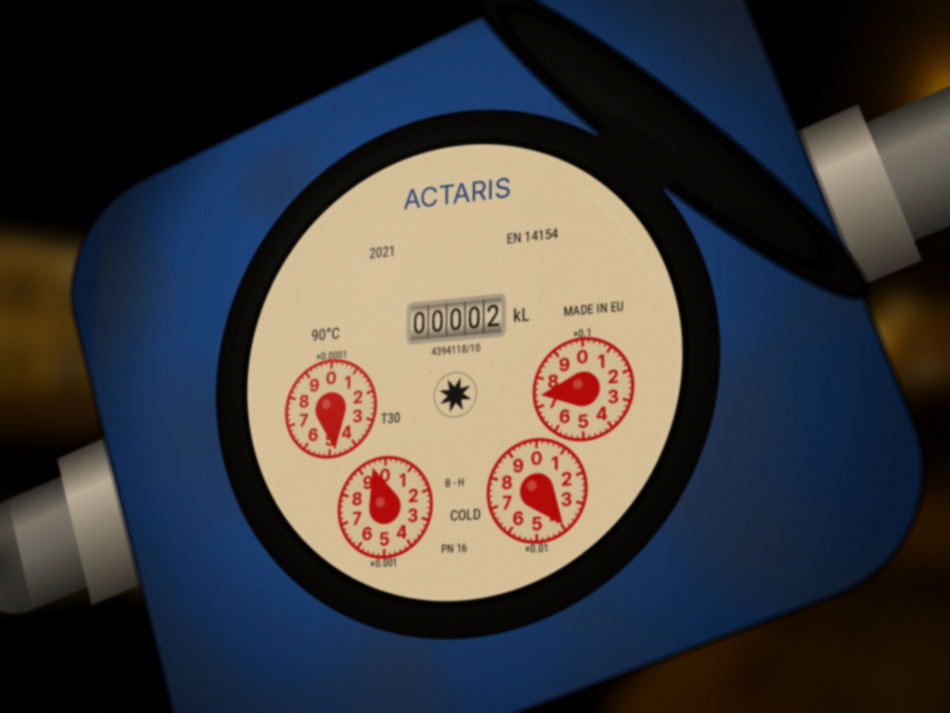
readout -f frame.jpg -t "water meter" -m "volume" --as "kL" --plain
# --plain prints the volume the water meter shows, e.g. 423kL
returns 2.7394kL
